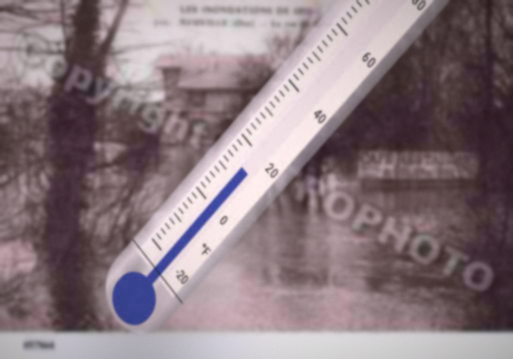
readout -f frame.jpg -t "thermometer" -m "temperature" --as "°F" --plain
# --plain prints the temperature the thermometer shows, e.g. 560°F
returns 14°F
